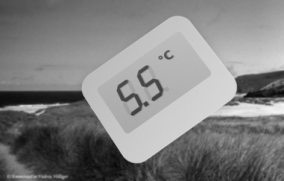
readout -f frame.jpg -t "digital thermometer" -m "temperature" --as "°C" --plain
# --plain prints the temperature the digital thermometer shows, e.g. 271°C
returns 5.5°C
